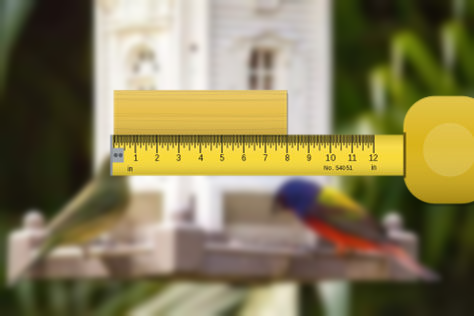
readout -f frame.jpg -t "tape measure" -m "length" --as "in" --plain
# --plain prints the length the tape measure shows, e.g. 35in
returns 8in
